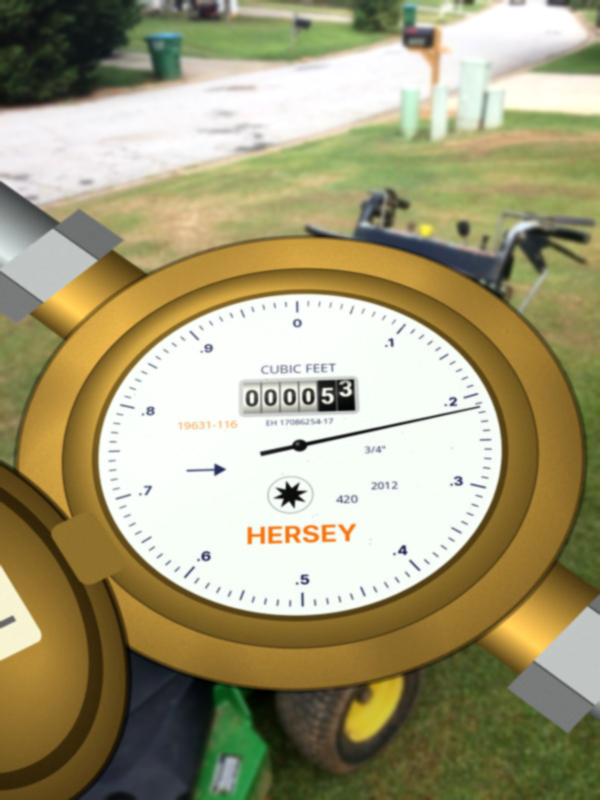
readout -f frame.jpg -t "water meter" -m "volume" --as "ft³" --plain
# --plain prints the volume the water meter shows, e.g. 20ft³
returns 53.21ft³
